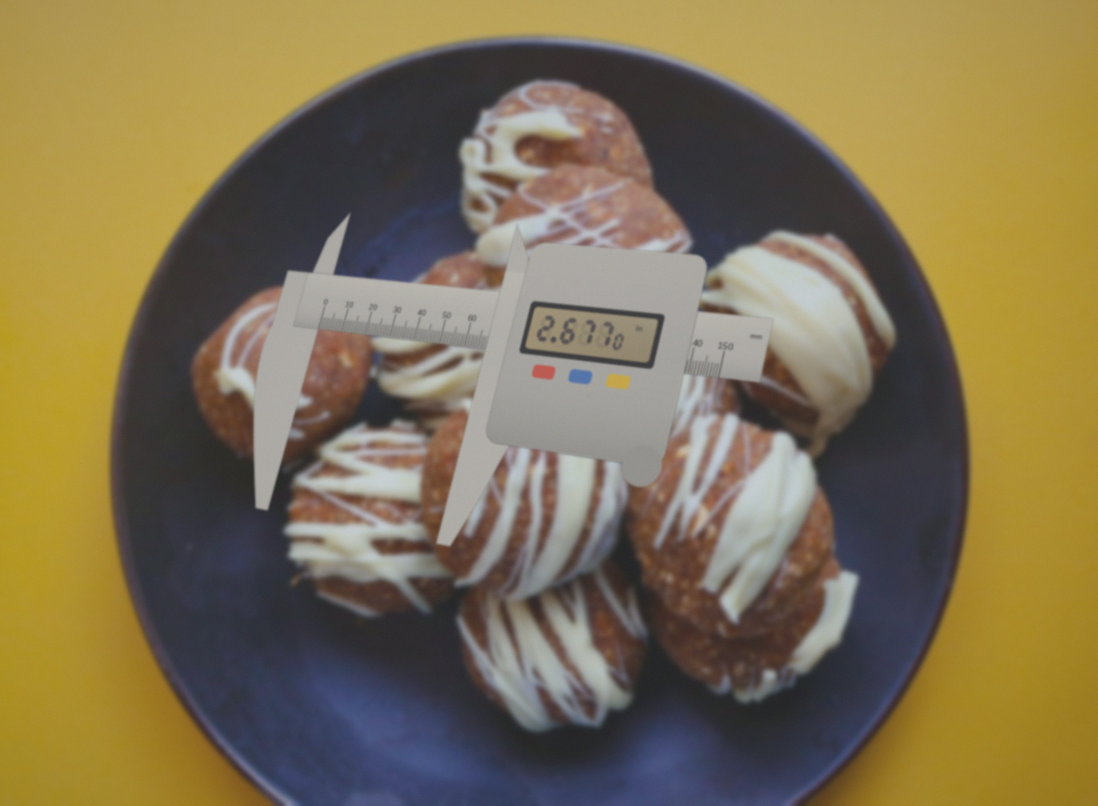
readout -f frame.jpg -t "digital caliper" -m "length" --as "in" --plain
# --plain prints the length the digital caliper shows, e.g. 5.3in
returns 2.6770in
